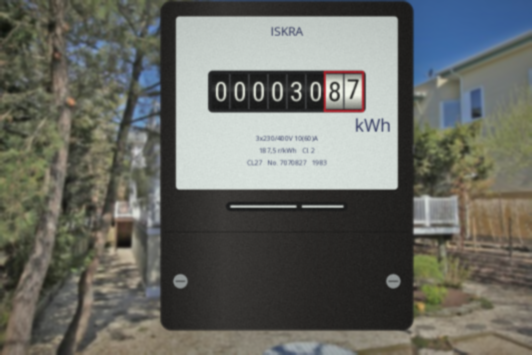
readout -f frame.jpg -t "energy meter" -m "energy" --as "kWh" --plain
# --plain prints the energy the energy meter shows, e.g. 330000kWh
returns 30.87kWh
